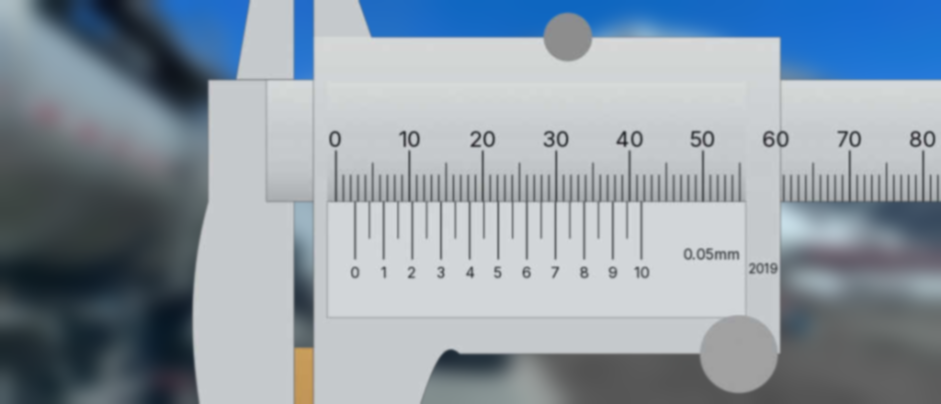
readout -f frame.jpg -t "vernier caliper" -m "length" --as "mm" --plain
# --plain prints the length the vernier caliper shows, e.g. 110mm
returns 2.6mm
